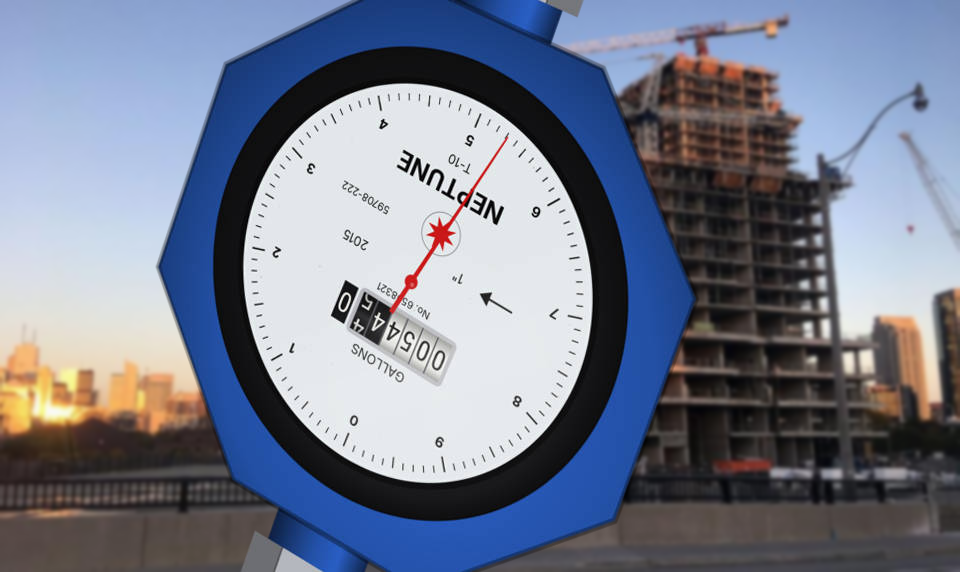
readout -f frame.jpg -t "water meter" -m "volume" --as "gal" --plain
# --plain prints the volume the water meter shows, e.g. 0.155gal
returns 54445.3gal
